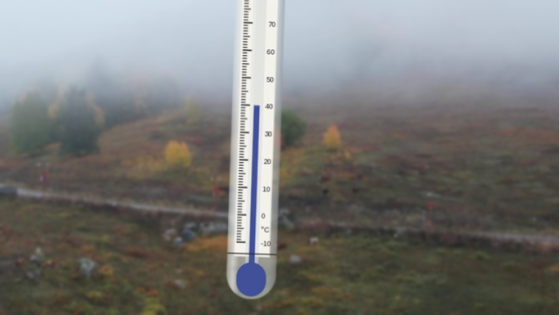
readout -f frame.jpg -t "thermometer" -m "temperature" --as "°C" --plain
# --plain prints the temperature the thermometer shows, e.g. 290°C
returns 40°C
